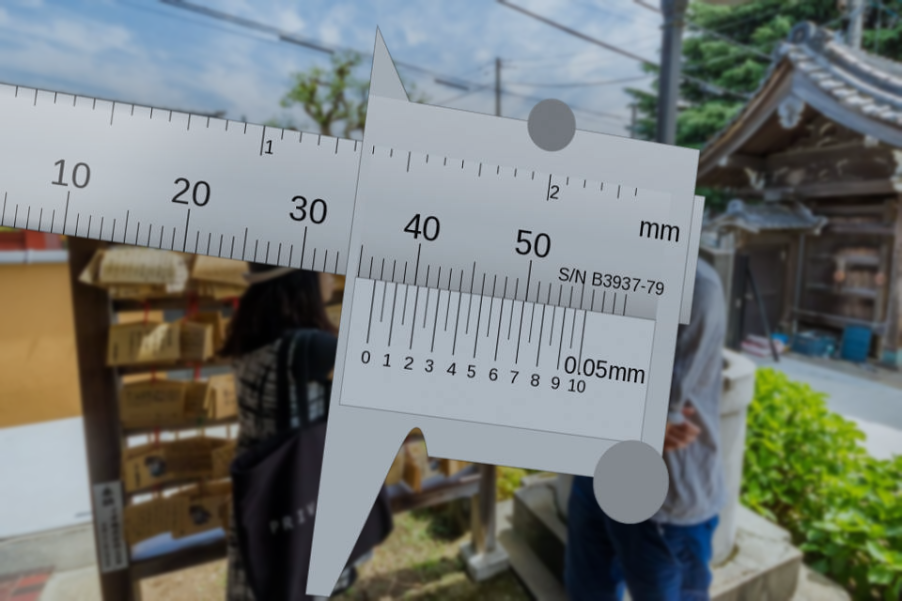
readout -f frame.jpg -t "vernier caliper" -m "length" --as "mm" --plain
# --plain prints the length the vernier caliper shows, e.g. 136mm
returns 36.5mm
